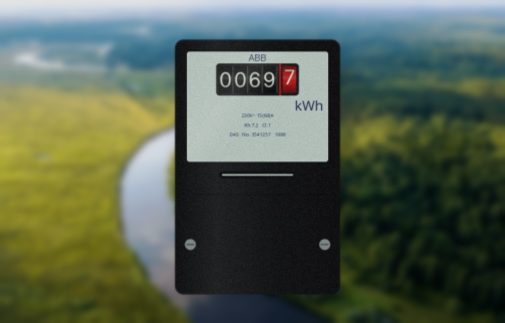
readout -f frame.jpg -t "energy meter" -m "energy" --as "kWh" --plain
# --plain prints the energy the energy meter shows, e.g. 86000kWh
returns 69.7kWh
